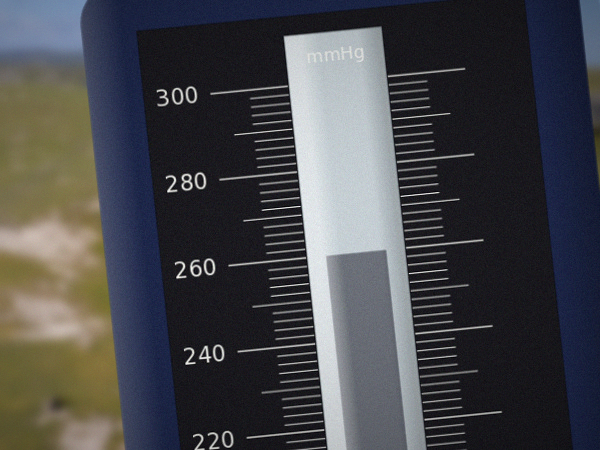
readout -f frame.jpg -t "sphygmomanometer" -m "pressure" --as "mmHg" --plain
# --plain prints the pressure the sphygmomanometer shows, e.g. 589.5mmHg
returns 260mmHg
